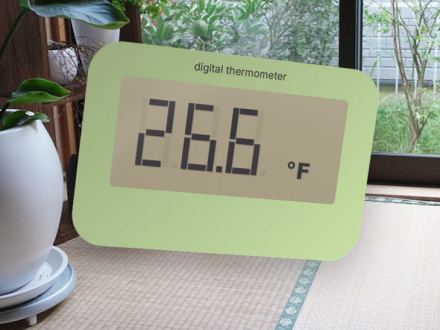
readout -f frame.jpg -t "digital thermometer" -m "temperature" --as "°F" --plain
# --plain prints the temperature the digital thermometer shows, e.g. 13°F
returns 26.6°F
